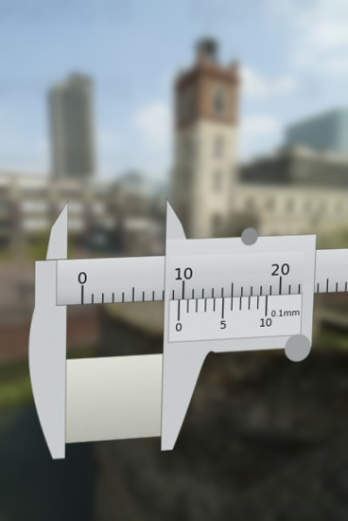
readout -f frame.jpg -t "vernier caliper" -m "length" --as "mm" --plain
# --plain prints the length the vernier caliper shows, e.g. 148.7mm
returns 9.6mm
